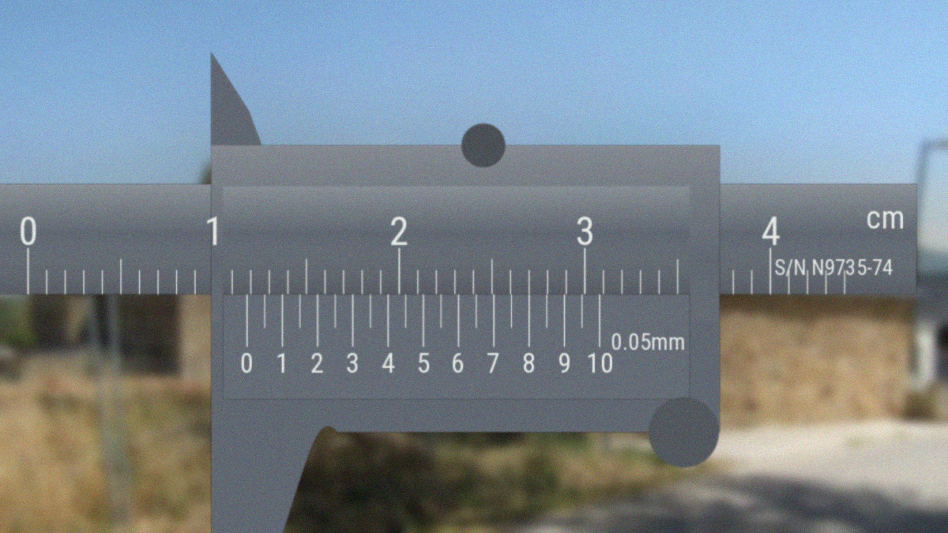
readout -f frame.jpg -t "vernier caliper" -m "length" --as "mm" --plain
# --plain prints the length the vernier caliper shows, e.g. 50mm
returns 11.8mm
